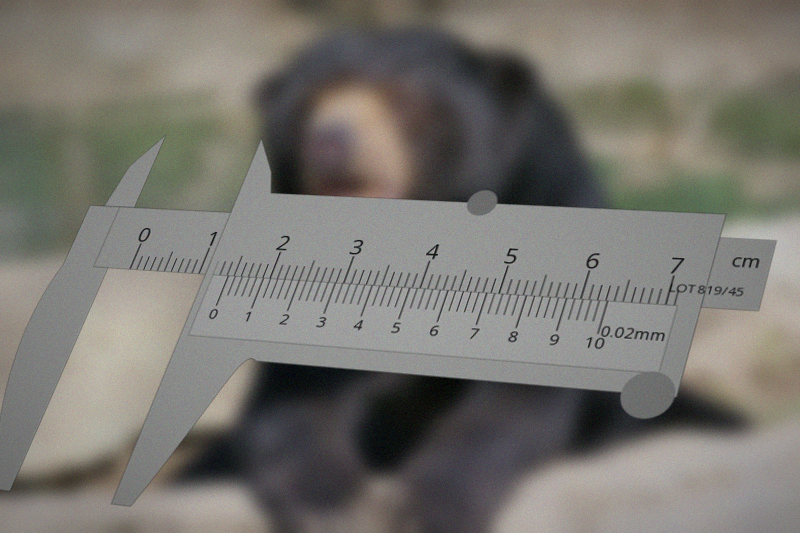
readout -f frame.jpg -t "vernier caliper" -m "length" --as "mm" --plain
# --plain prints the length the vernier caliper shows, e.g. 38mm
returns 14.2mm
